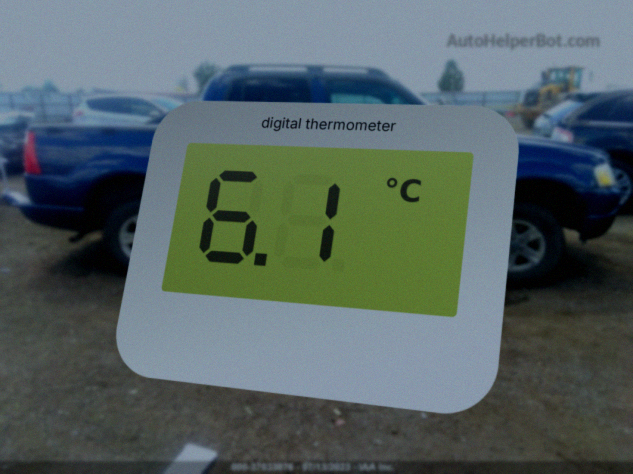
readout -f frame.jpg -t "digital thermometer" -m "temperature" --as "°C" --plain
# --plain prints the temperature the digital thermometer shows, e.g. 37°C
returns 6.1°C
